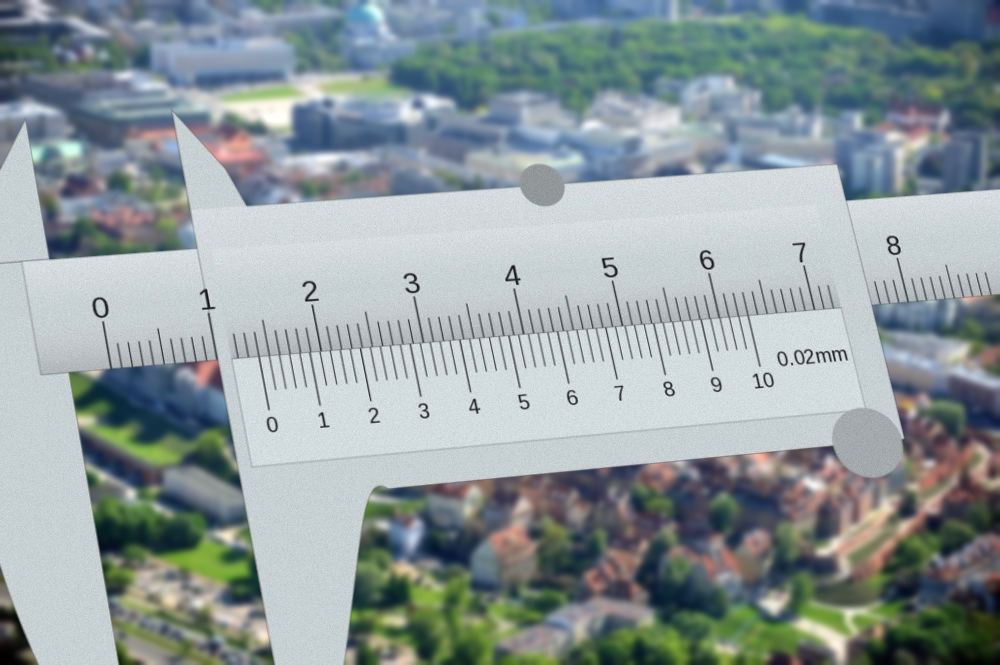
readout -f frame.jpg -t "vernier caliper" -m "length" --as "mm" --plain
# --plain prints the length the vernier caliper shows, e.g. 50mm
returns 14.0mm
